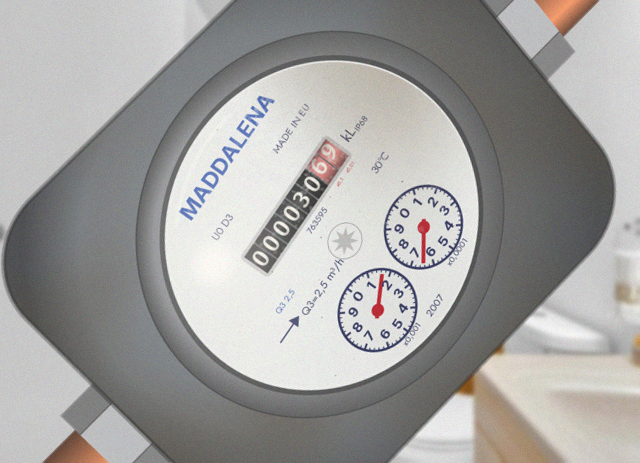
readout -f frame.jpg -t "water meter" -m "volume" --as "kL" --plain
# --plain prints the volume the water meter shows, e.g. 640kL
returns 30.6916kL
